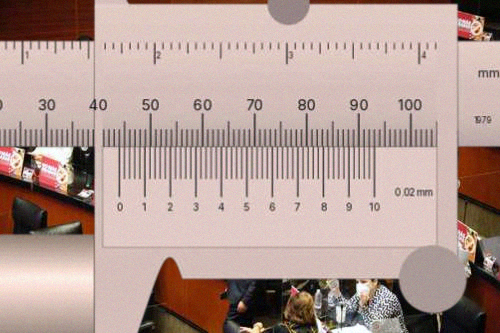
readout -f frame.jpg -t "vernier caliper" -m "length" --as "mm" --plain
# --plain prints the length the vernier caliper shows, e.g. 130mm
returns 44.0mm
